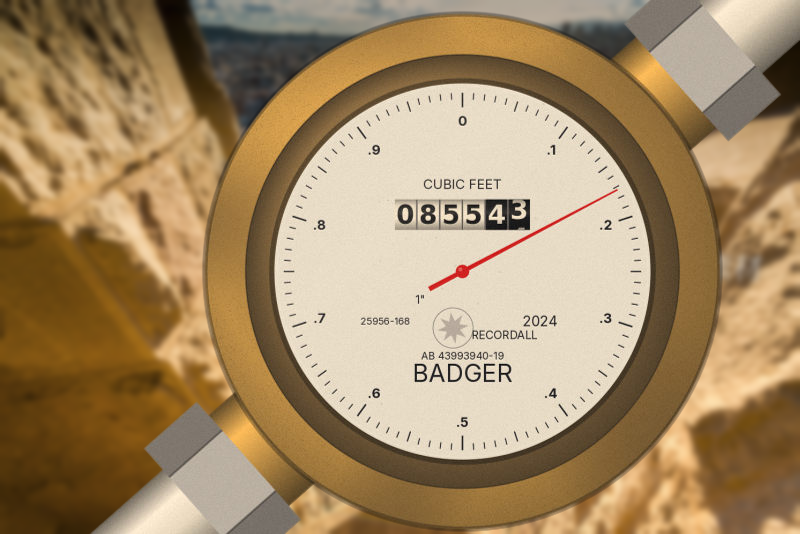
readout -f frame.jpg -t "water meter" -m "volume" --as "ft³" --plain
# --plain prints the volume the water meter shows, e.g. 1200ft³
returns 85543.17ft³
